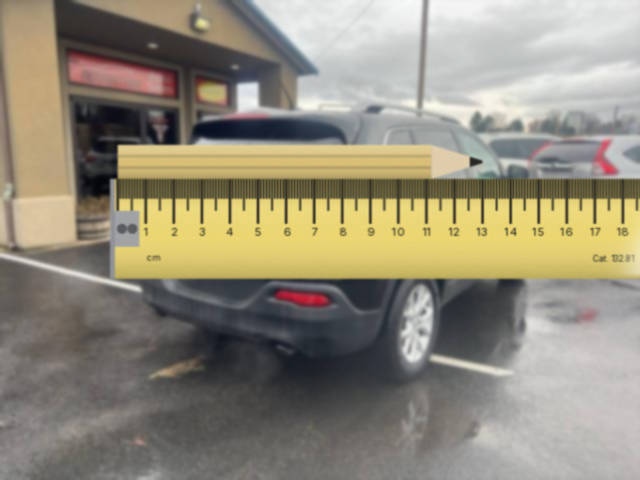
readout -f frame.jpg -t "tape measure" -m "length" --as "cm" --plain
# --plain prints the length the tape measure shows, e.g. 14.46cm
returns 13cm
